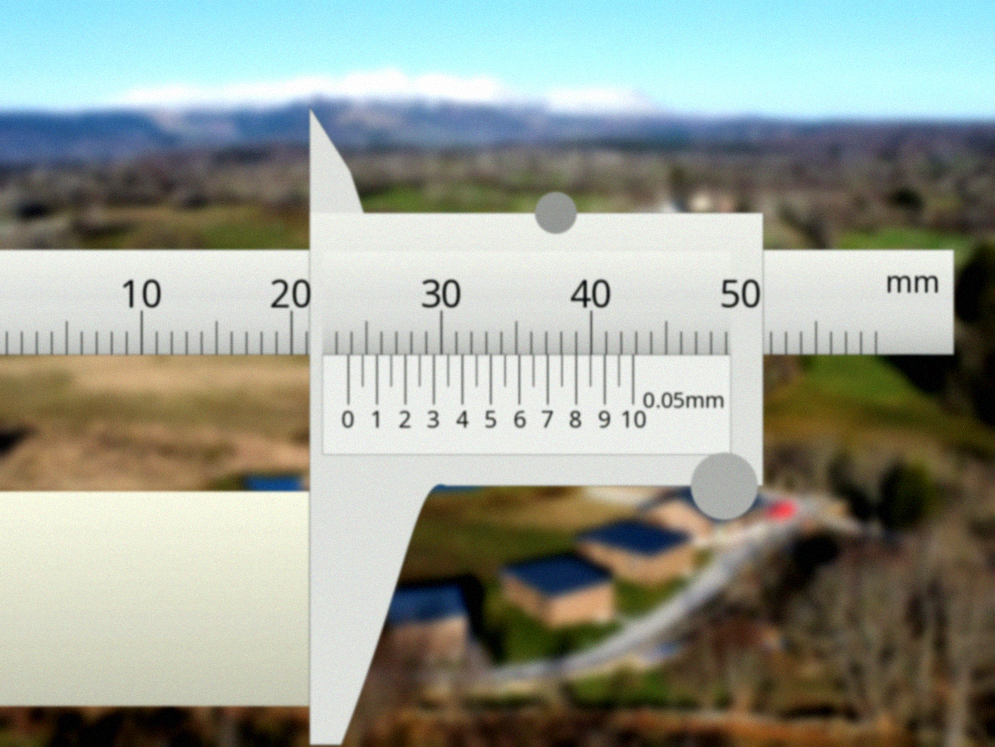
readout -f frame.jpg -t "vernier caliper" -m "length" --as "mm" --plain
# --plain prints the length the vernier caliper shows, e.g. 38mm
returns 23.8mm
